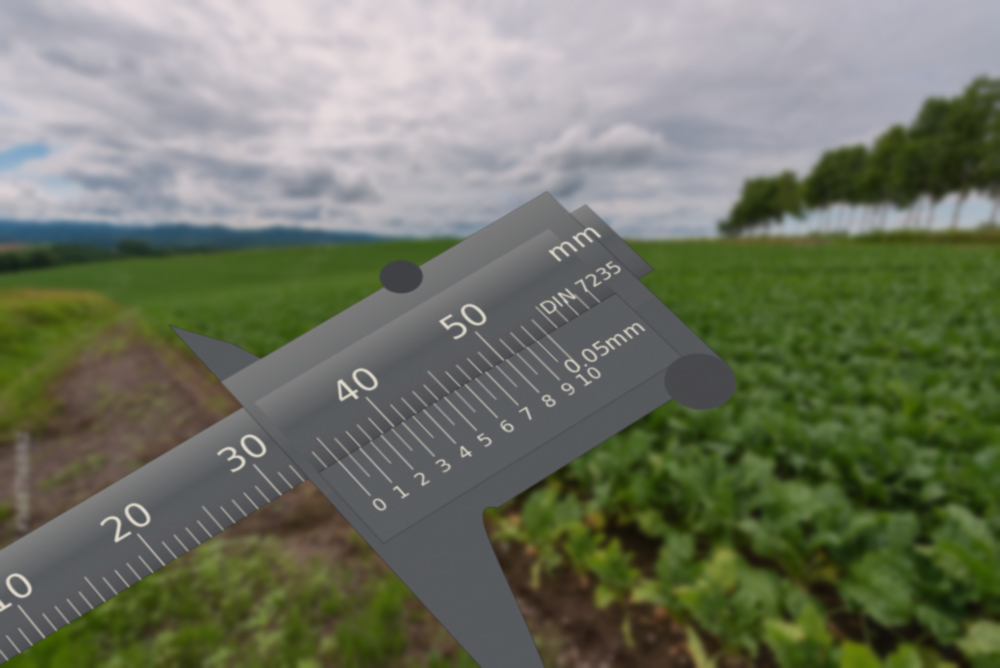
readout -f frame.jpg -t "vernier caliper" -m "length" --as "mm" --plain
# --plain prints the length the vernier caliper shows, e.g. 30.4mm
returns 35.0mm
